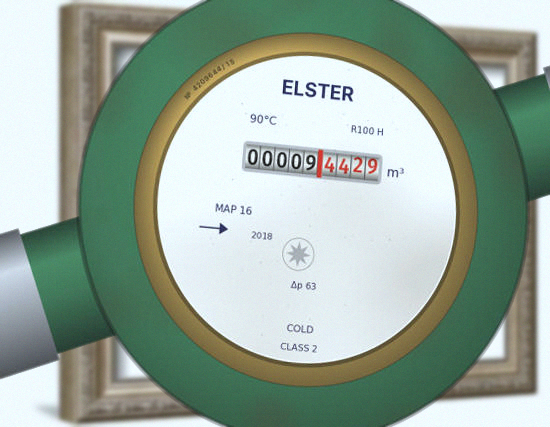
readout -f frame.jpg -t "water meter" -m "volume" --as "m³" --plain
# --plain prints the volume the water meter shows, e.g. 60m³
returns 9.4429m³
